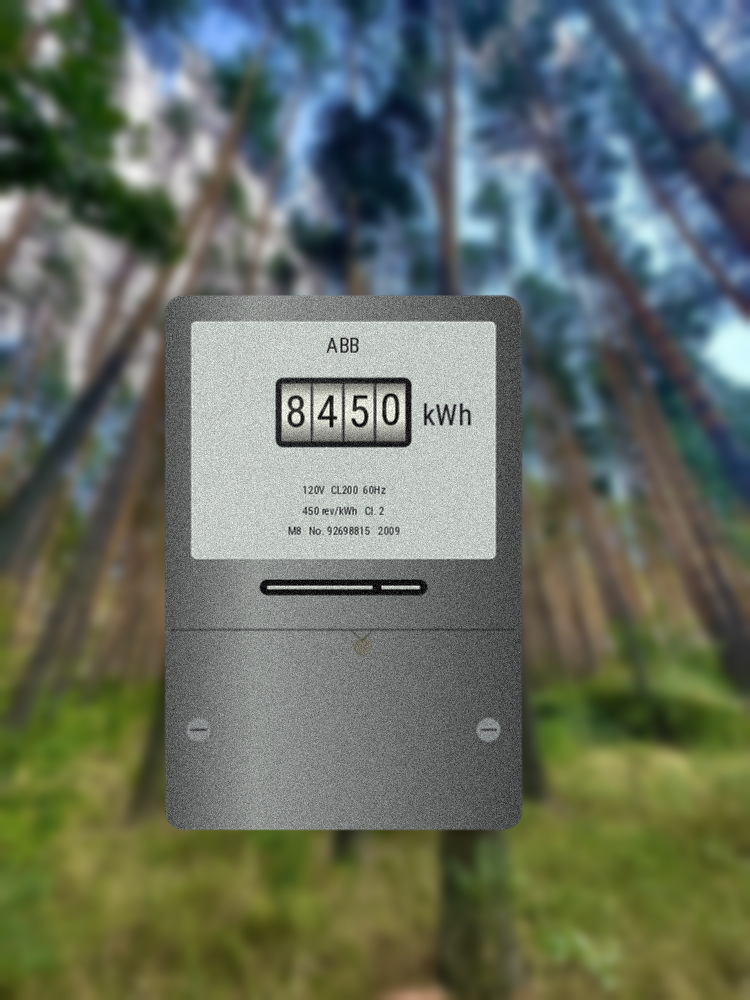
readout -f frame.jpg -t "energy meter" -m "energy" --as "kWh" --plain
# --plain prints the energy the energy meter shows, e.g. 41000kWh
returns 8450kWh
